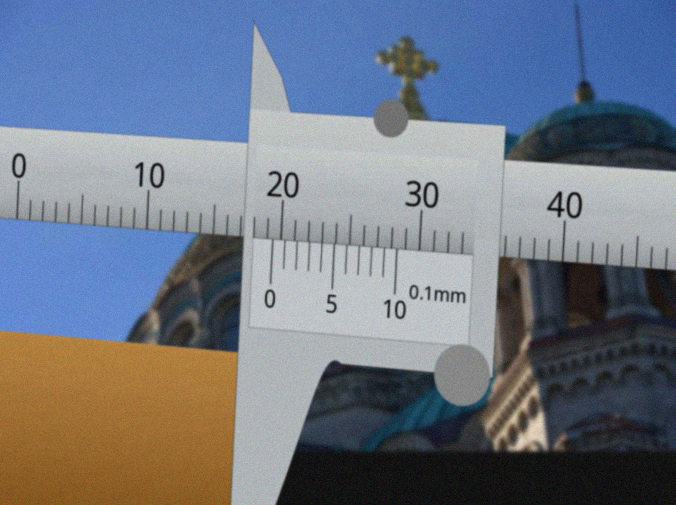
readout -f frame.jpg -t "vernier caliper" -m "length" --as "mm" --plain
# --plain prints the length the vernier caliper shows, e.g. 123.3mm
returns 19.4mm
